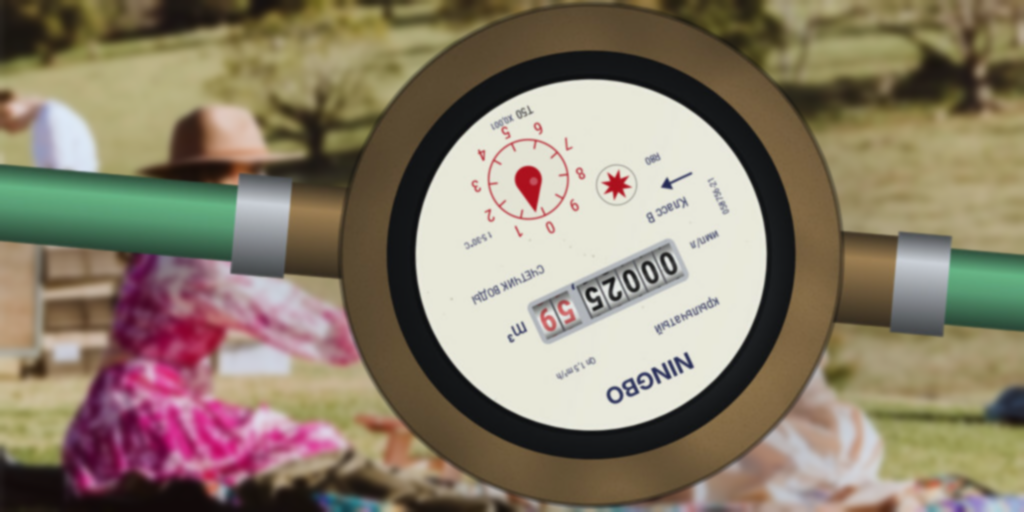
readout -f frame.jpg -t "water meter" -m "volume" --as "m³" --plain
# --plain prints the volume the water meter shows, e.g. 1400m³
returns 25.590m³
